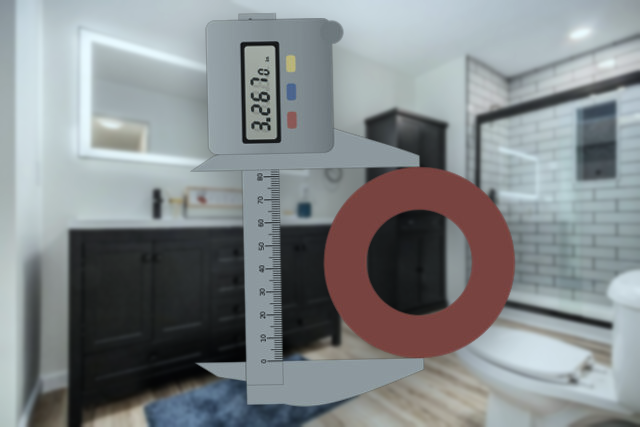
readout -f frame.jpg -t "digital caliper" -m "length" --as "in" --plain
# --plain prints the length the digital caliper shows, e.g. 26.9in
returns 3.2670in
